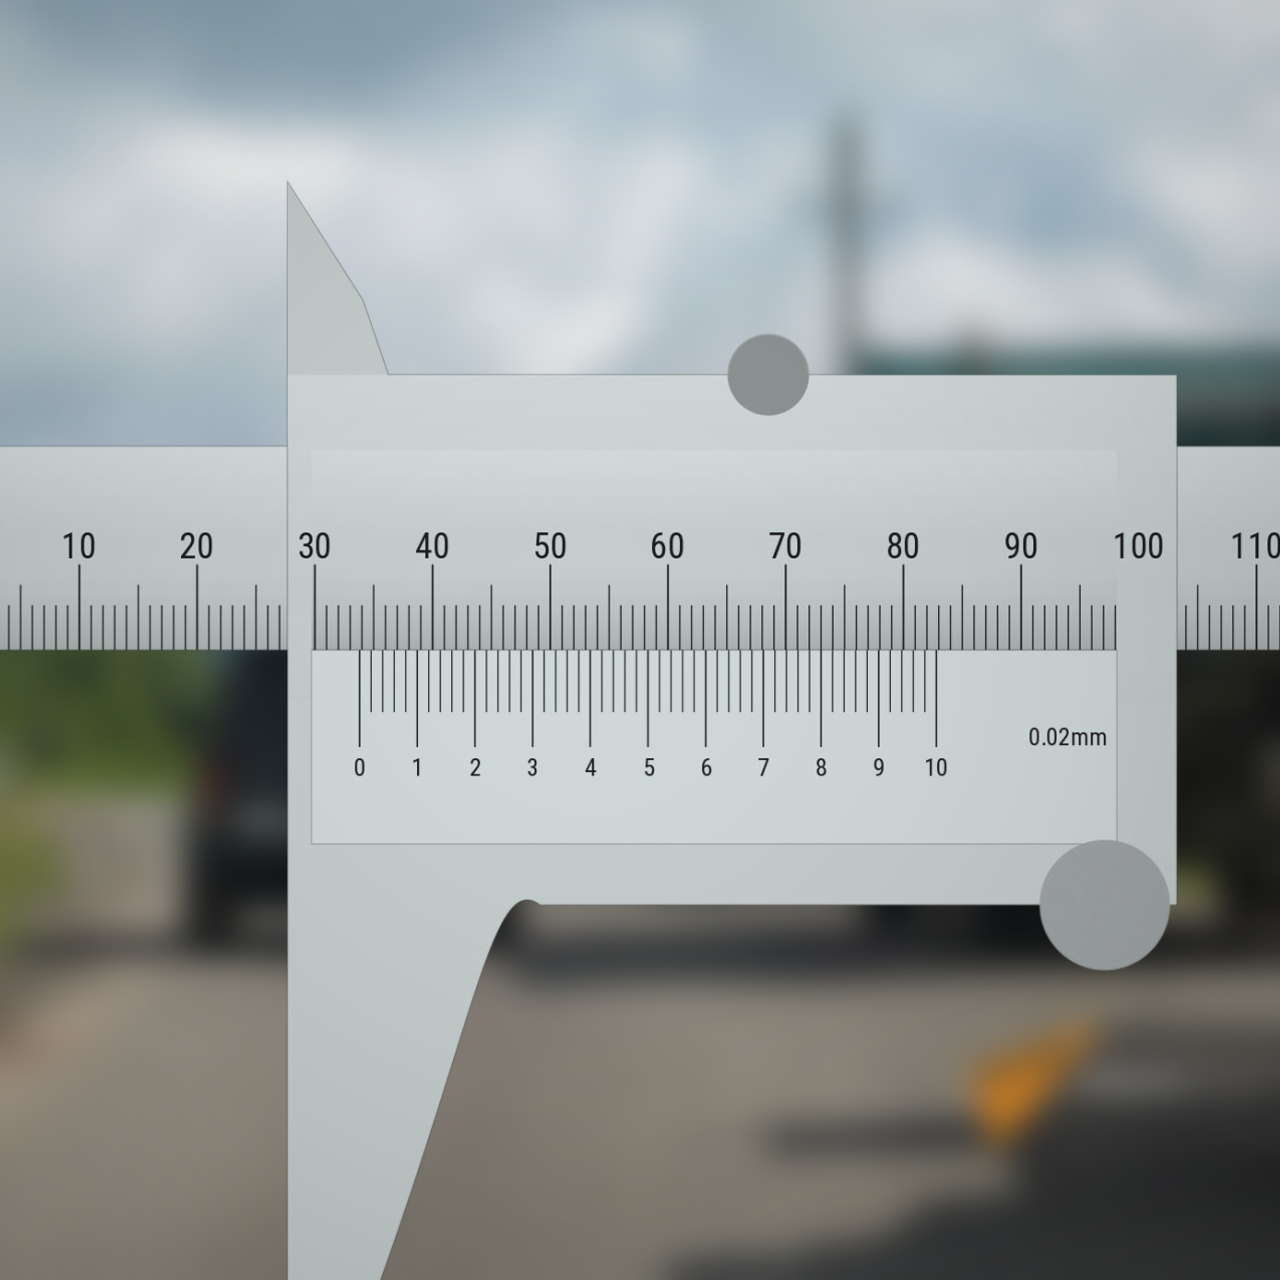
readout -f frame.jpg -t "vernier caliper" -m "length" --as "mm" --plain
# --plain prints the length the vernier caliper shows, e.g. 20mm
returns 33.8mm
